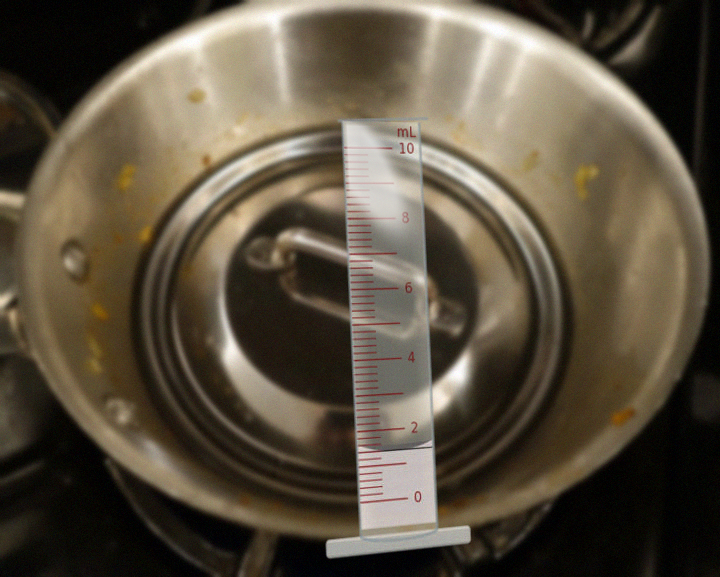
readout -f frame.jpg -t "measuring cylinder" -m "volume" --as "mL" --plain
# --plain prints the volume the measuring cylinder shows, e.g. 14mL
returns 1.4mL
